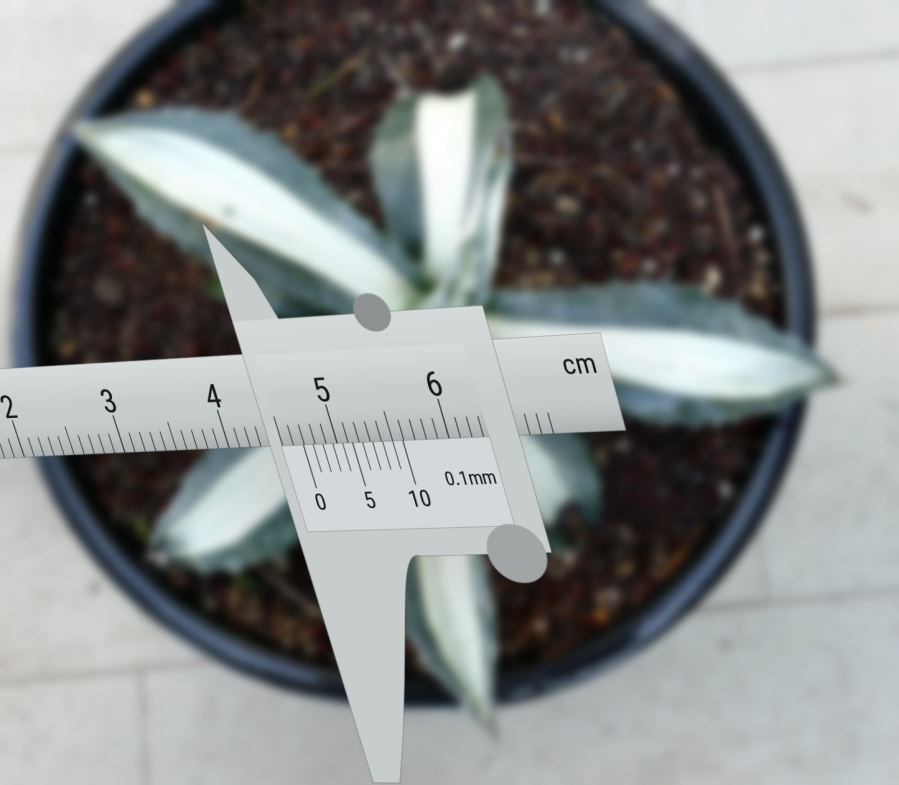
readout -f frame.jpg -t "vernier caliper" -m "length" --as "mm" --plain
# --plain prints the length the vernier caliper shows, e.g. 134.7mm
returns 46.9mm
